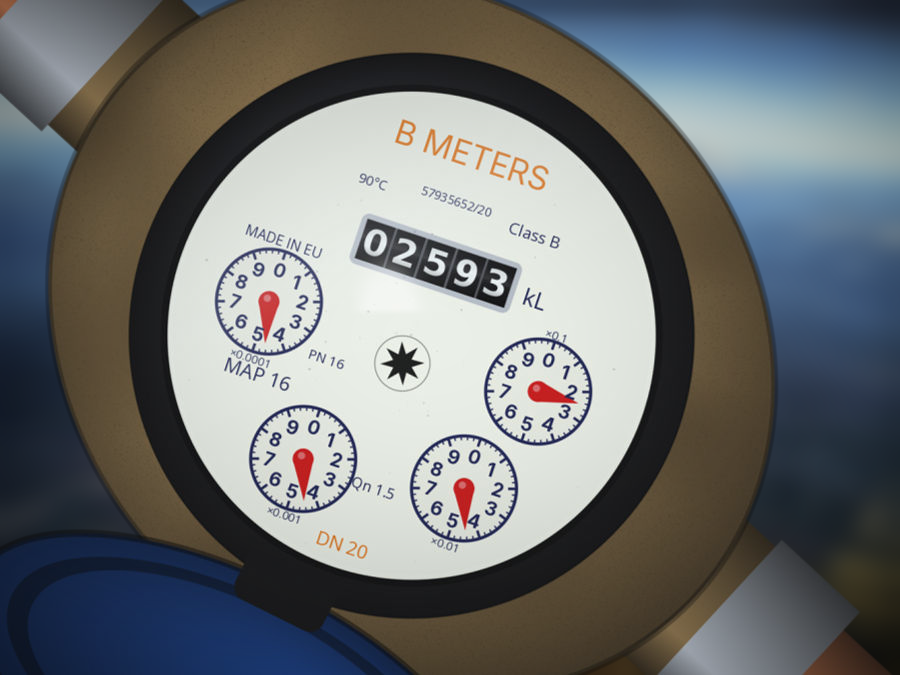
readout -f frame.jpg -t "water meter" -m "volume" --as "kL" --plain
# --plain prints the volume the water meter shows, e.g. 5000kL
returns 2593.2444kL
